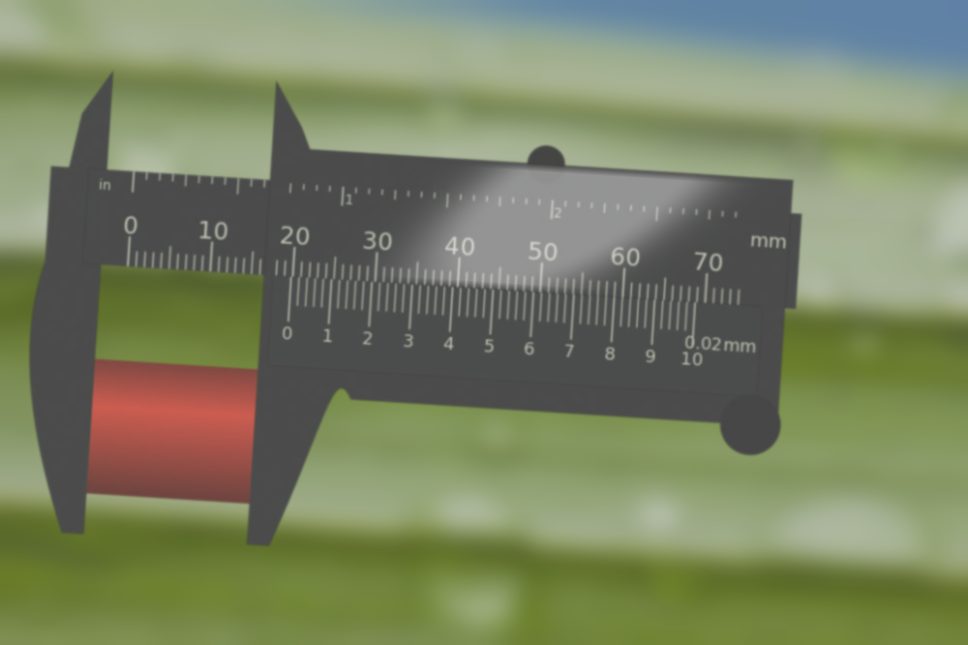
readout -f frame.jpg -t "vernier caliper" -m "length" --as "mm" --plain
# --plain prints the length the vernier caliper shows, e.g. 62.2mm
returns 19.8mm
